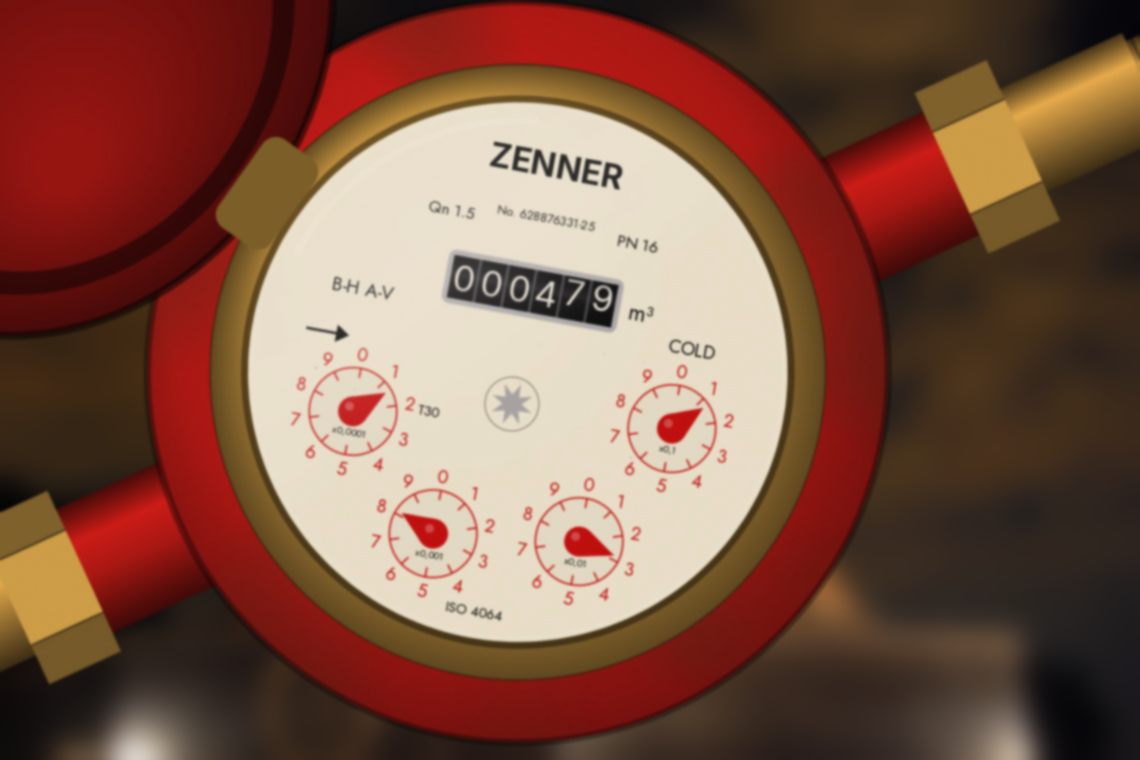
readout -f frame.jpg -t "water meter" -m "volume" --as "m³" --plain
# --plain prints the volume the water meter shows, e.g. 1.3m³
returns 479.1281m³
